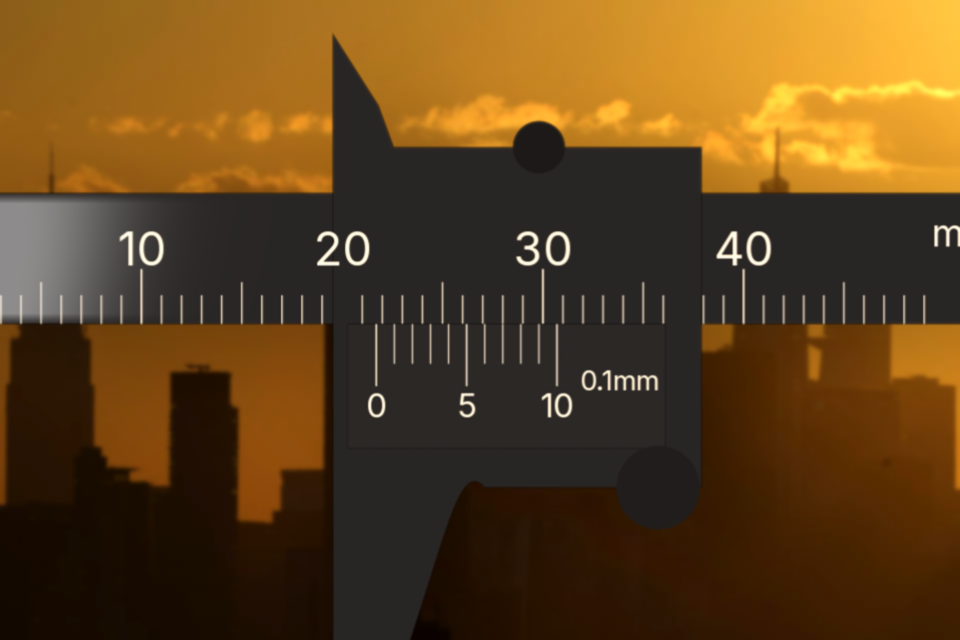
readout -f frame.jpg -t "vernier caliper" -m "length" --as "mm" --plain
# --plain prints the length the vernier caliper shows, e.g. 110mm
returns 21.7mm
